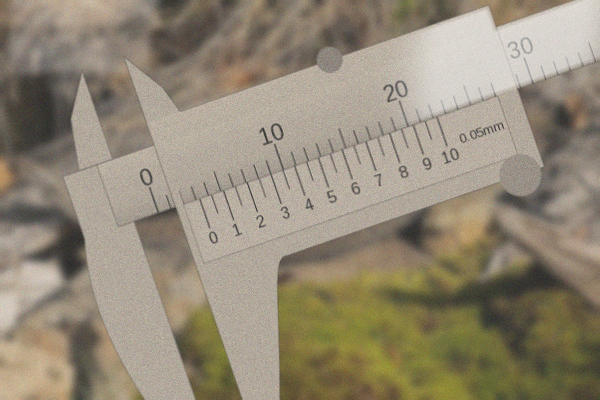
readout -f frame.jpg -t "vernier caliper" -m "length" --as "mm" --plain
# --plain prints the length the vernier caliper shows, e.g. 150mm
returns 3.3mm
